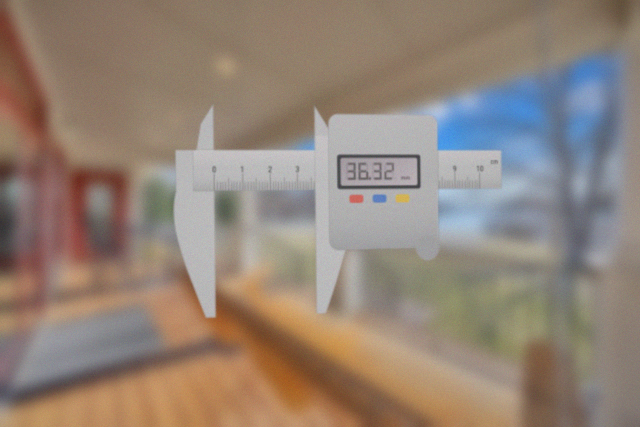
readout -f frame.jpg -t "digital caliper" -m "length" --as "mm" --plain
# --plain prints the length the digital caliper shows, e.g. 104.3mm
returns 36.32mm
